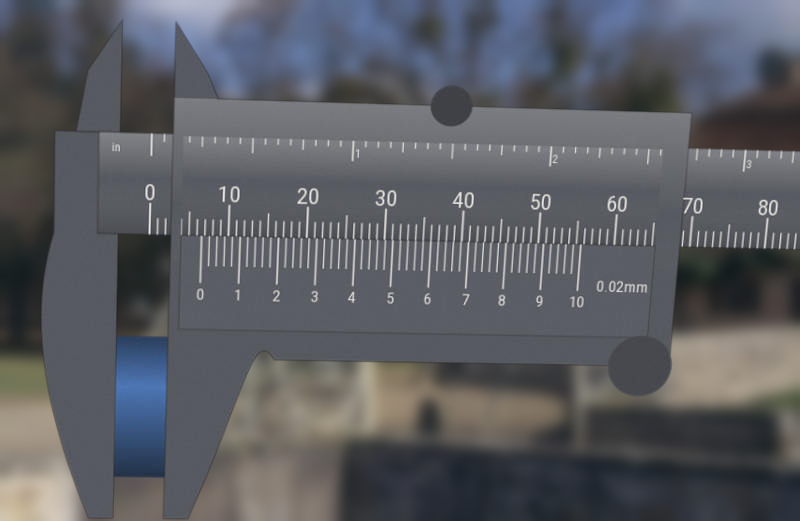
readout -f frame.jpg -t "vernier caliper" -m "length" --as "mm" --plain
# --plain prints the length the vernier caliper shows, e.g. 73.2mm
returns 6.6mm
